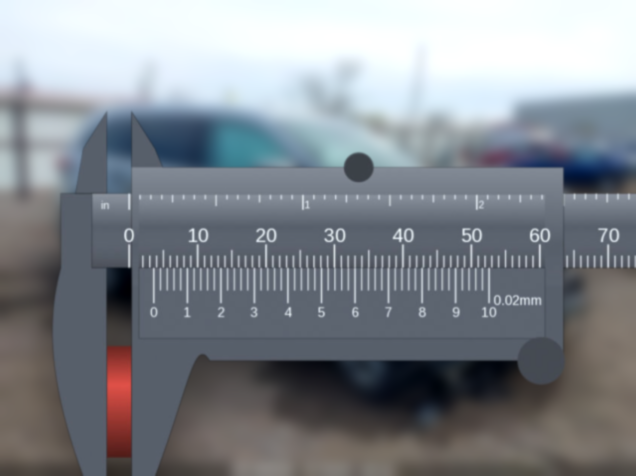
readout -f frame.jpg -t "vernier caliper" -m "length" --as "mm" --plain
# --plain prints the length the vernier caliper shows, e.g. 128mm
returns 3.6mm
